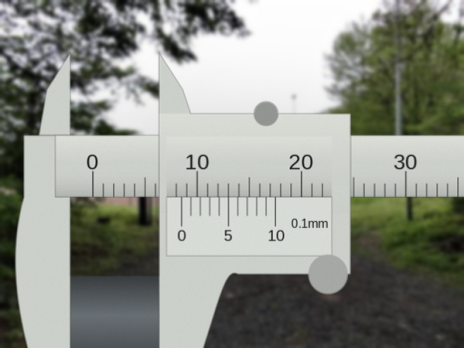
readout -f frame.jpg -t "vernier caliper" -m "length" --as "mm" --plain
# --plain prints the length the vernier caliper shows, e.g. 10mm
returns 8.5mm
